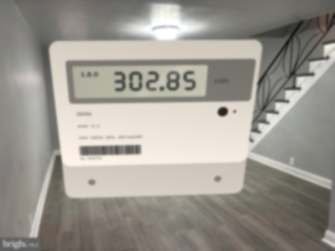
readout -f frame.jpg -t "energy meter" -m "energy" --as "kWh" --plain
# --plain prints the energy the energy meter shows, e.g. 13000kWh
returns 302.85kWh
